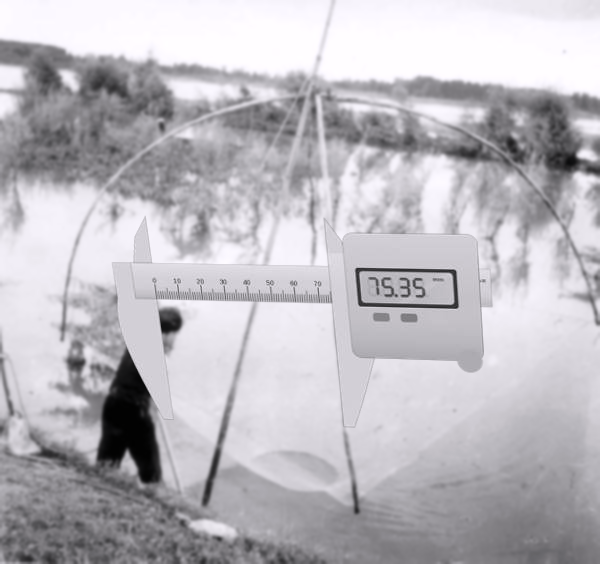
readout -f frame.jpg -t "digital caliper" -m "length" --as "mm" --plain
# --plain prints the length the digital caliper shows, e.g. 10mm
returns 75.35mm
